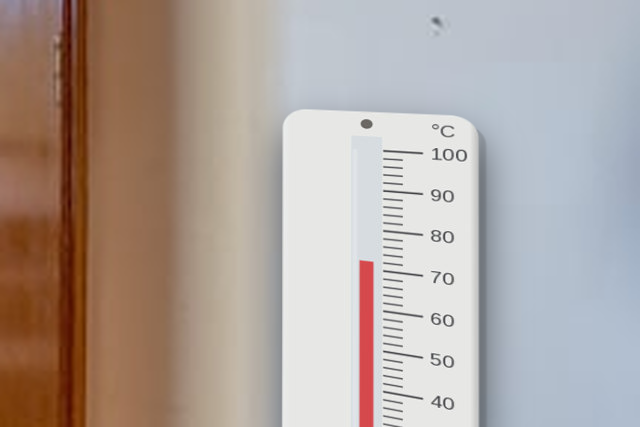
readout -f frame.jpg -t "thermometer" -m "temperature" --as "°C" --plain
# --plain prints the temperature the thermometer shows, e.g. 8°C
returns 72°C
